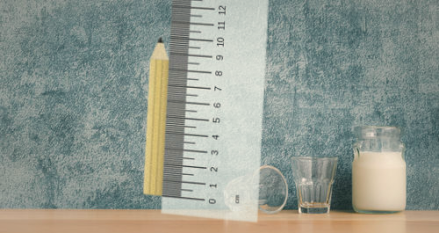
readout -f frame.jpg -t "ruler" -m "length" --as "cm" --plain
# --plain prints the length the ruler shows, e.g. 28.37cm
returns 10cm
